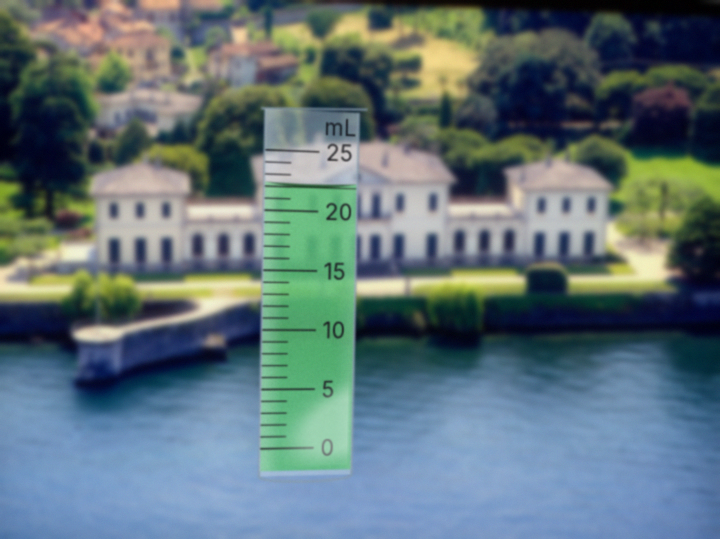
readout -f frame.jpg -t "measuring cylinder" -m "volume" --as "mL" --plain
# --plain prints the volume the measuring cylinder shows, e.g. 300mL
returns 22mL
